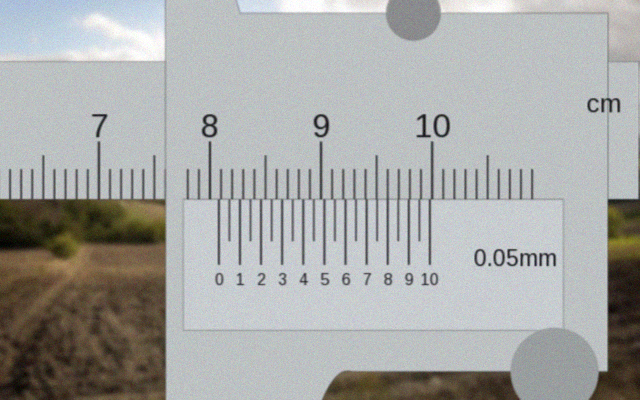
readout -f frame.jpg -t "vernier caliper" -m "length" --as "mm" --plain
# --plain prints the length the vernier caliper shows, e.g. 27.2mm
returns 80.8mm
